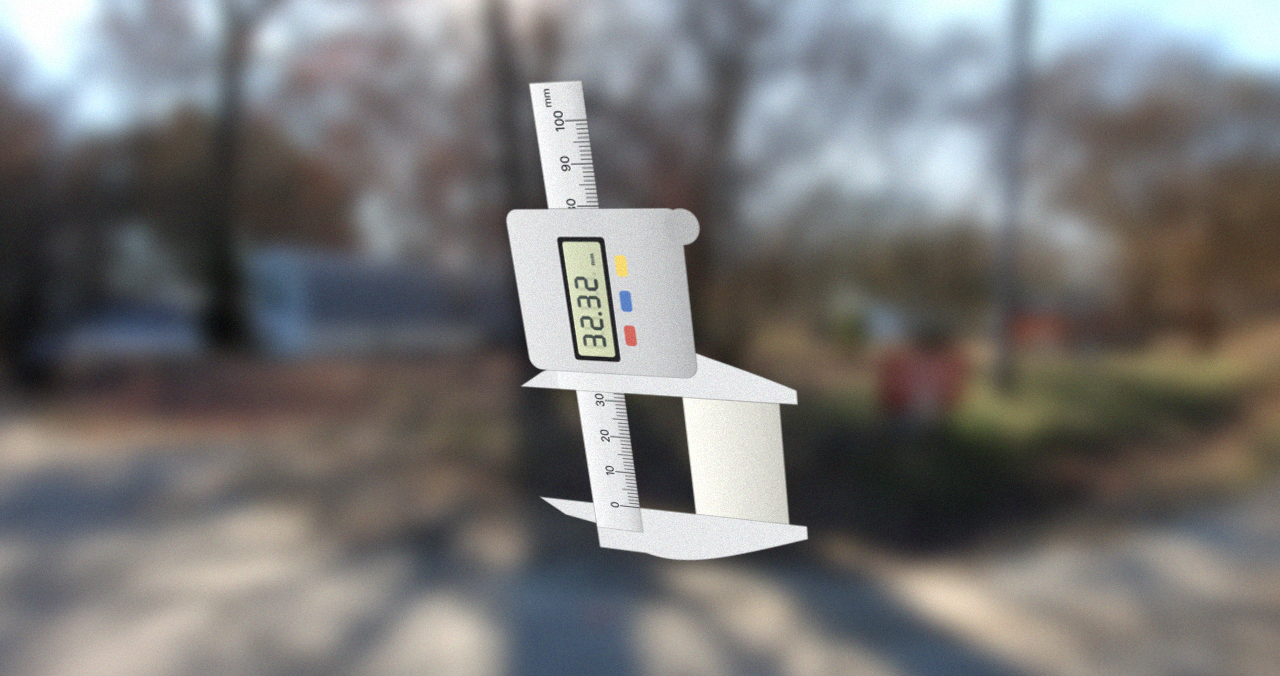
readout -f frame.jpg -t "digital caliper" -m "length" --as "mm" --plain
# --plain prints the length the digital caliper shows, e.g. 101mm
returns 32.32mm
